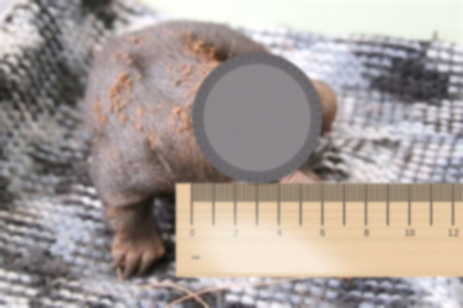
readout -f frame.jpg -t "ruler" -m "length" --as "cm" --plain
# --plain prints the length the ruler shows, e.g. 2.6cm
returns 6cm
